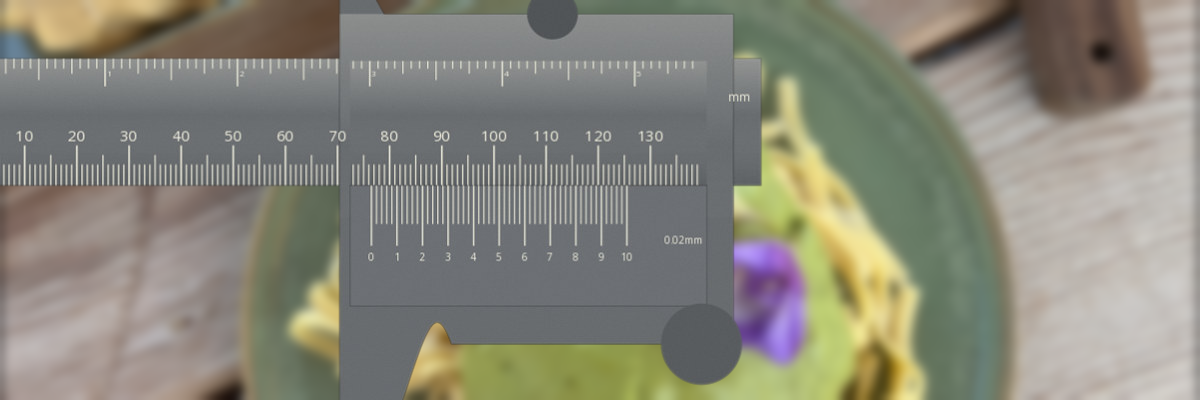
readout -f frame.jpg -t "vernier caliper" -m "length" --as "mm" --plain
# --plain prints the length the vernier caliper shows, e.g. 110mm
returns 76.5mm
